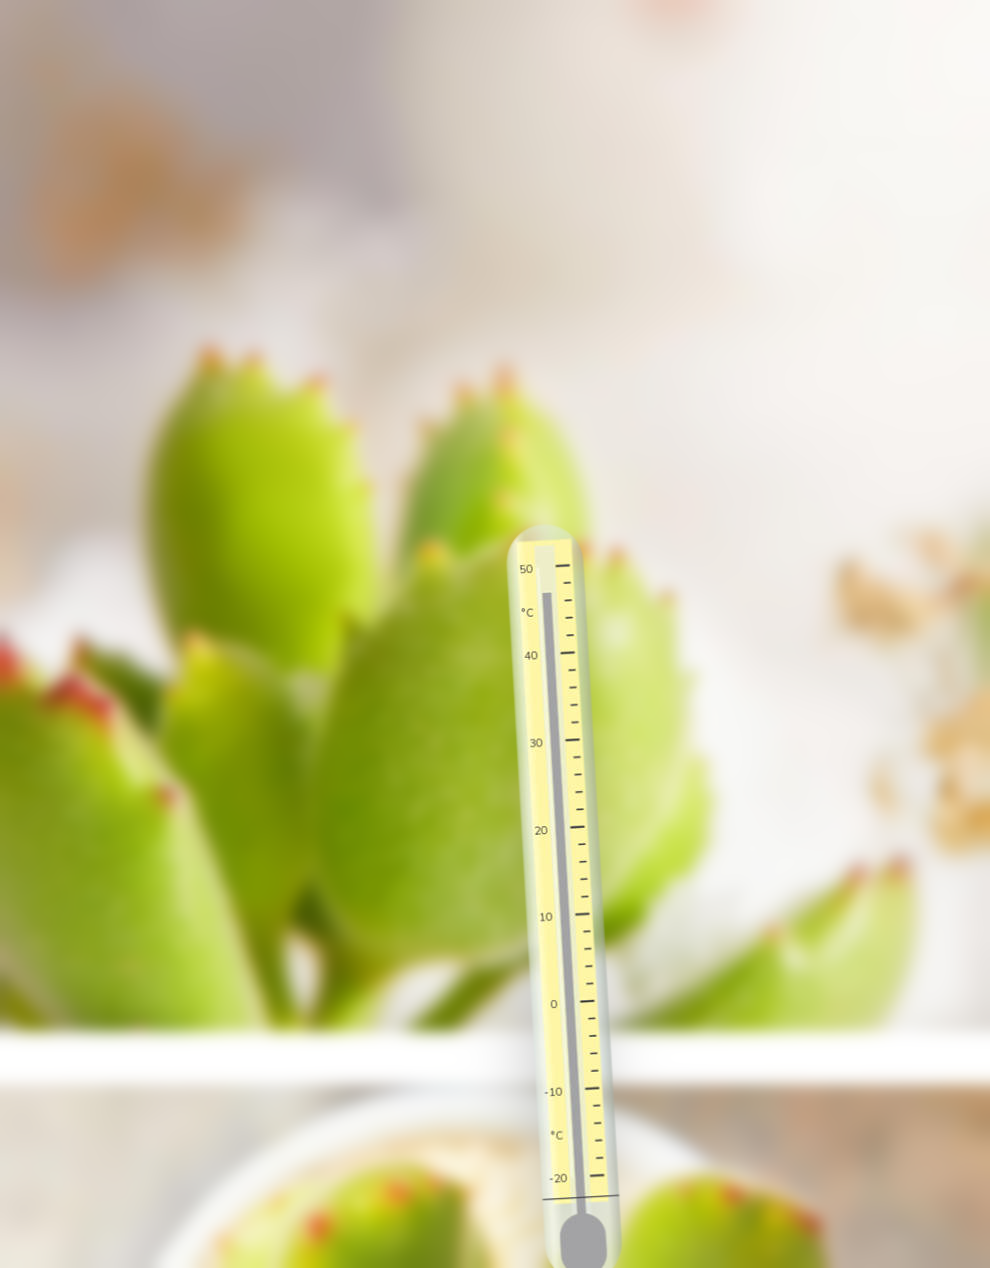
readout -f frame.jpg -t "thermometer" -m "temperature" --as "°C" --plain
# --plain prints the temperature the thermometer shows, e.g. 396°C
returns 47°C
